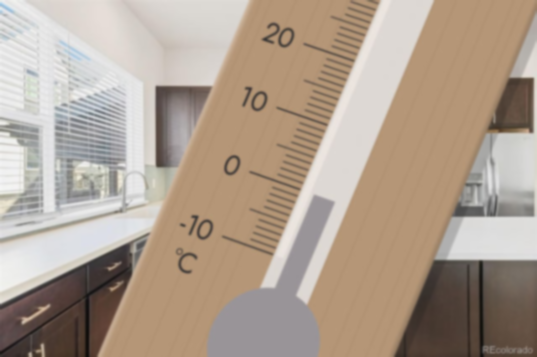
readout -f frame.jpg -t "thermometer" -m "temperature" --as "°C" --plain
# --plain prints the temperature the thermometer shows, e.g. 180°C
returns 0°C
